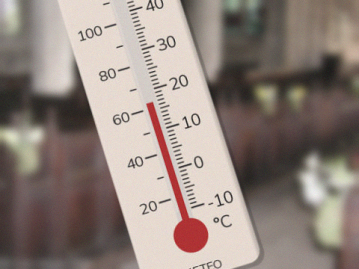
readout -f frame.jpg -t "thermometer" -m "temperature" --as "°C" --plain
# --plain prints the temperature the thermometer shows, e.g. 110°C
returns 17°C
